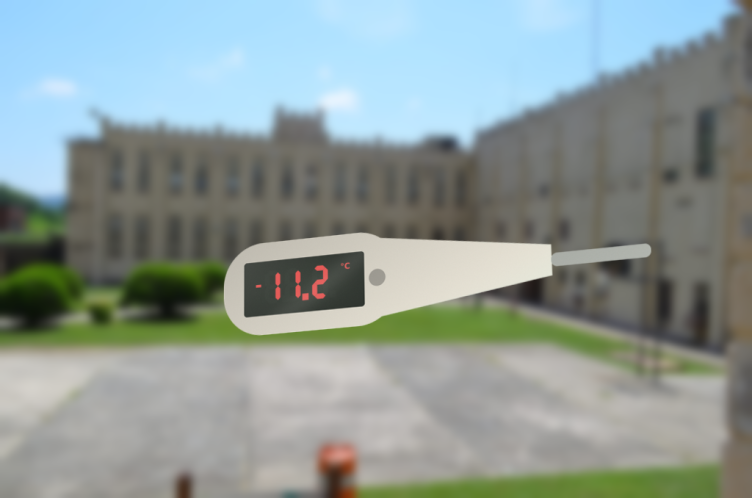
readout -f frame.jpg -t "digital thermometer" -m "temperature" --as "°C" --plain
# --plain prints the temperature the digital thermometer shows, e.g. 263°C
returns -11.2°C
